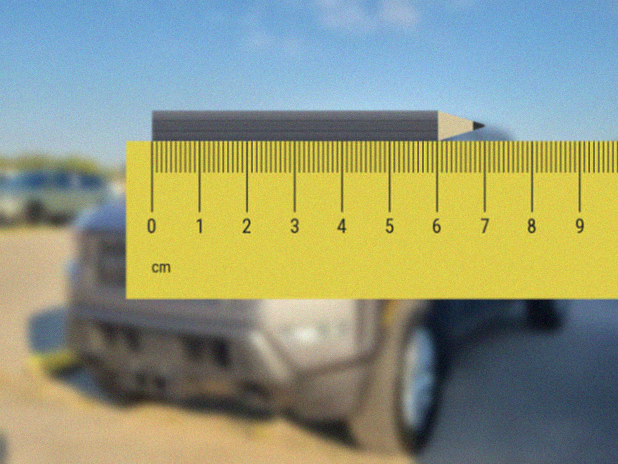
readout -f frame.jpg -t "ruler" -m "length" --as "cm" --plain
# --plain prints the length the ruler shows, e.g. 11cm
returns 7cm
